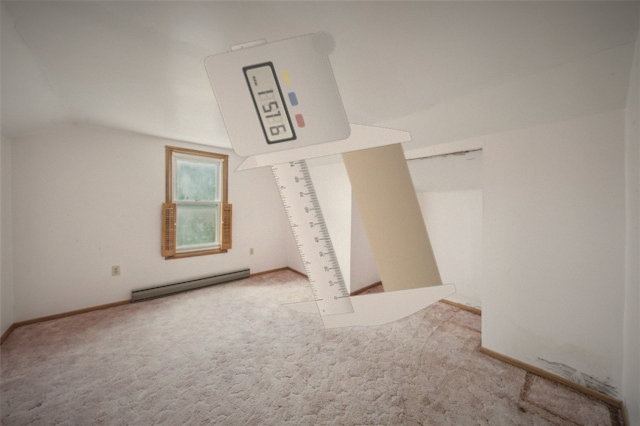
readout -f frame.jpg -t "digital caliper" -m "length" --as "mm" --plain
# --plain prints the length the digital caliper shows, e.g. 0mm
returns 91.51mm
